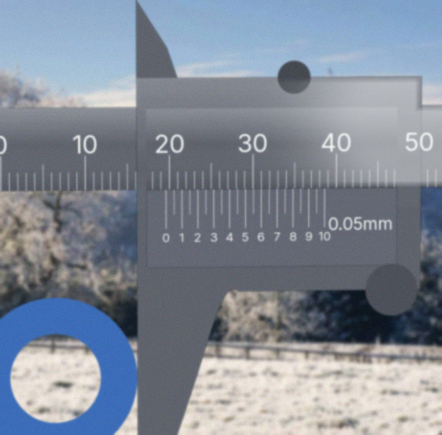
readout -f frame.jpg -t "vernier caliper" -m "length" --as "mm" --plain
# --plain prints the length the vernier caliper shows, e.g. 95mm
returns 19.6mm
